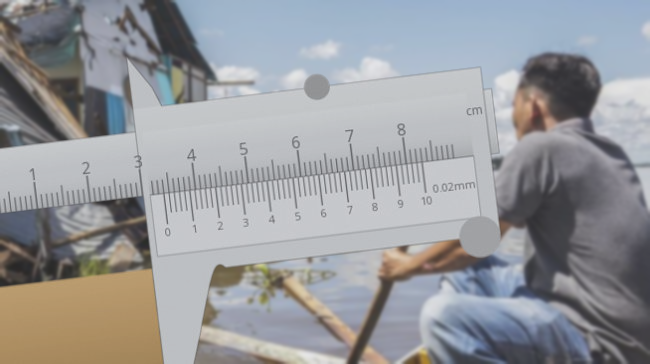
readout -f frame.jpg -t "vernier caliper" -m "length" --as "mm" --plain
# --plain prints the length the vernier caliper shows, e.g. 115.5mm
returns 34.0mm
